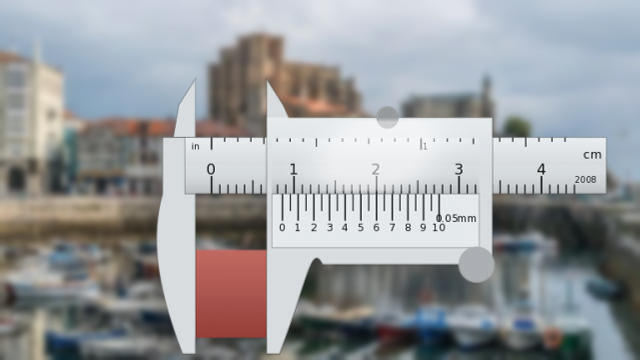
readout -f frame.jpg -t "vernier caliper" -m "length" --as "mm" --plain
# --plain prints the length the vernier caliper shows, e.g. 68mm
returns 8.6mm
